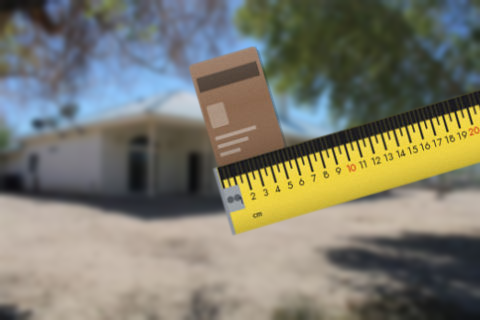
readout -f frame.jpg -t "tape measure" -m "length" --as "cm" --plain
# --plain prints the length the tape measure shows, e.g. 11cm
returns 5.5cm
